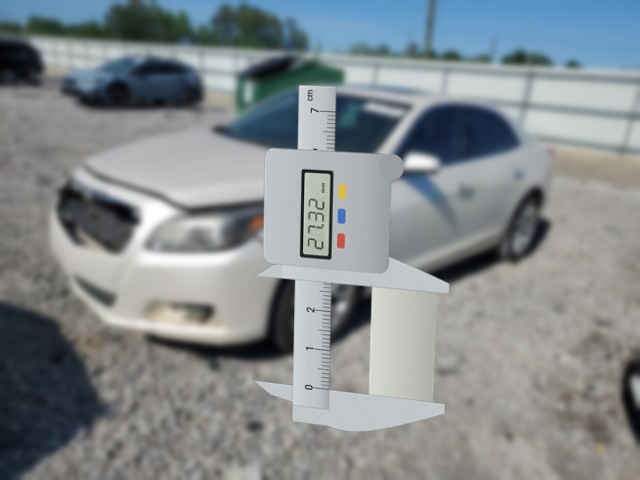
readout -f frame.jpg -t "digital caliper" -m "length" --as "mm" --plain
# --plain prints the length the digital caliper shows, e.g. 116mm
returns 27.32mm
